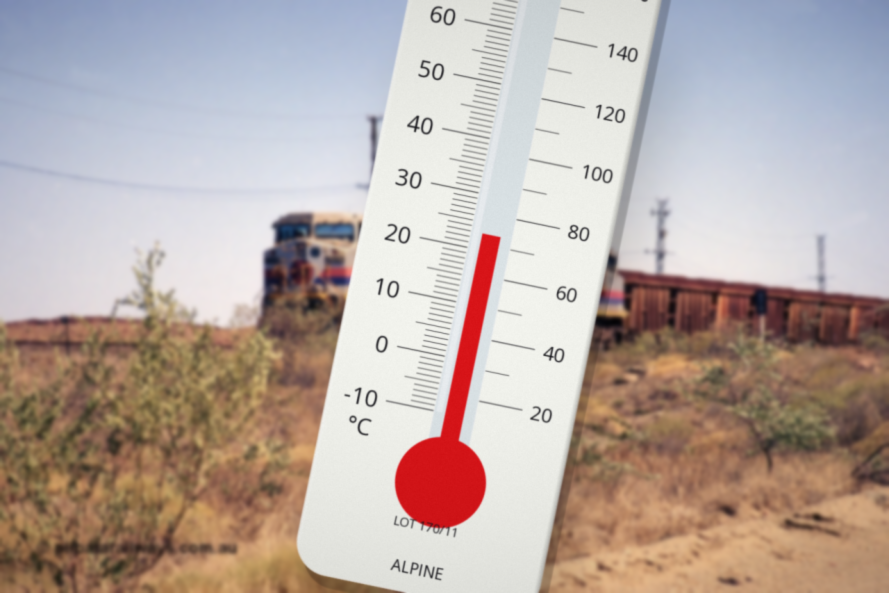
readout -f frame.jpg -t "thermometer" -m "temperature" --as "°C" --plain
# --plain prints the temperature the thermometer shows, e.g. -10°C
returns 23°C
